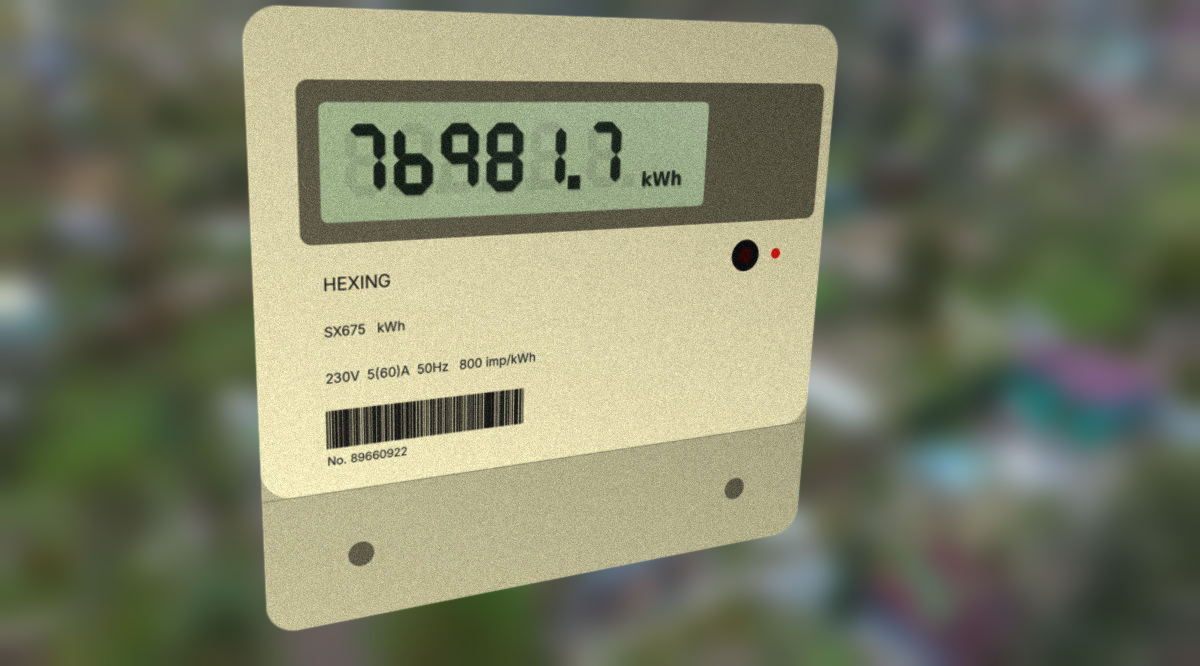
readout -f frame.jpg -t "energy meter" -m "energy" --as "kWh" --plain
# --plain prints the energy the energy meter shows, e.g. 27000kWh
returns 76981.7kWh
